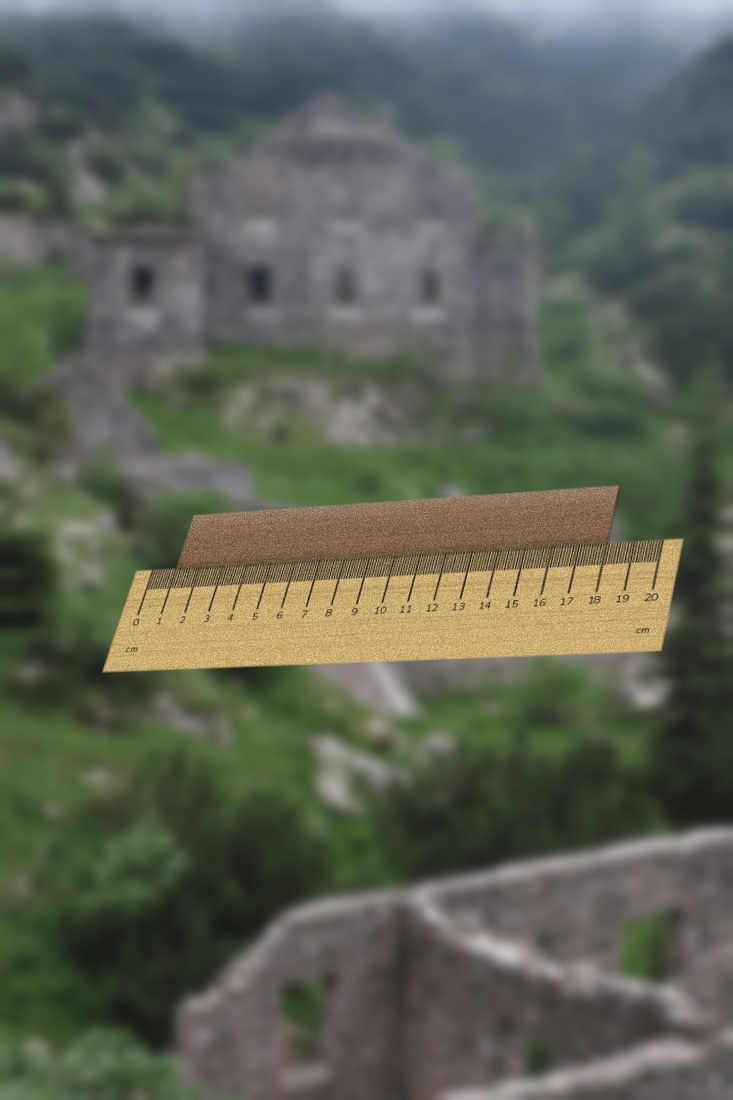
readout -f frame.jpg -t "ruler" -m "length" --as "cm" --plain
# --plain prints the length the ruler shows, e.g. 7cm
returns 17cm
